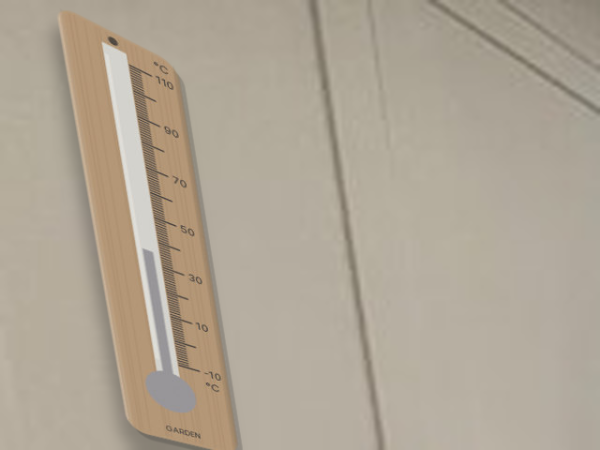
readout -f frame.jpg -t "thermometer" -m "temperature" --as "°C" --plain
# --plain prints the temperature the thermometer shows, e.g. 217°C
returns 35°C
